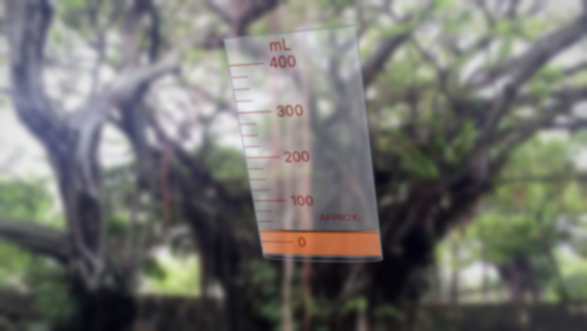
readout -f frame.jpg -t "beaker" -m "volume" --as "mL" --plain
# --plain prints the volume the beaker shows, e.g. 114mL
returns 25mL
